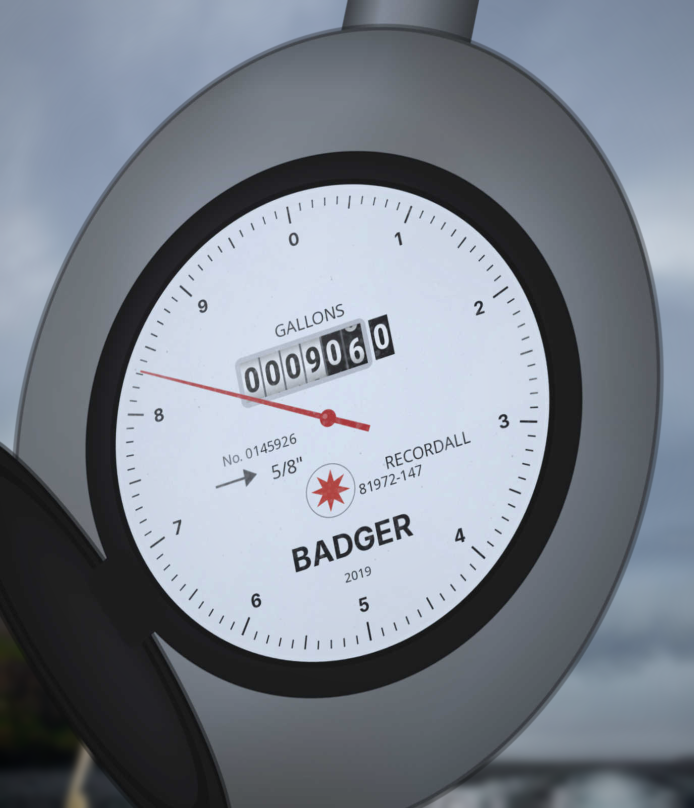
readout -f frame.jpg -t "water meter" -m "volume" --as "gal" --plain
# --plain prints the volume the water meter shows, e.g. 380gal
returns 9058.3gal
